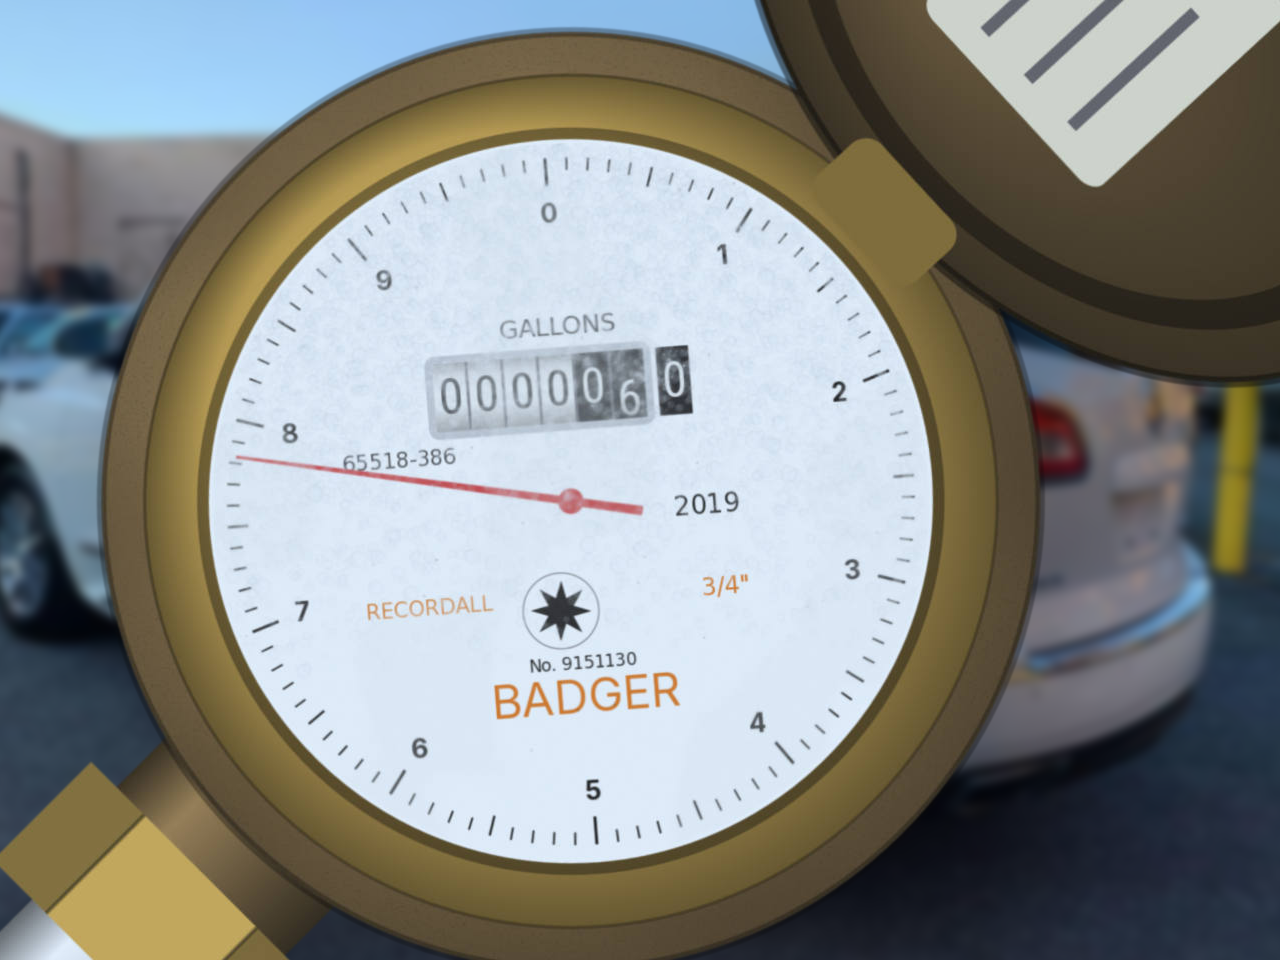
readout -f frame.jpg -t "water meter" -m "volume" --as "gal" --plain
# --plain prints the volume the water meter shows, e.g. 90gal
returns 57.8gal
